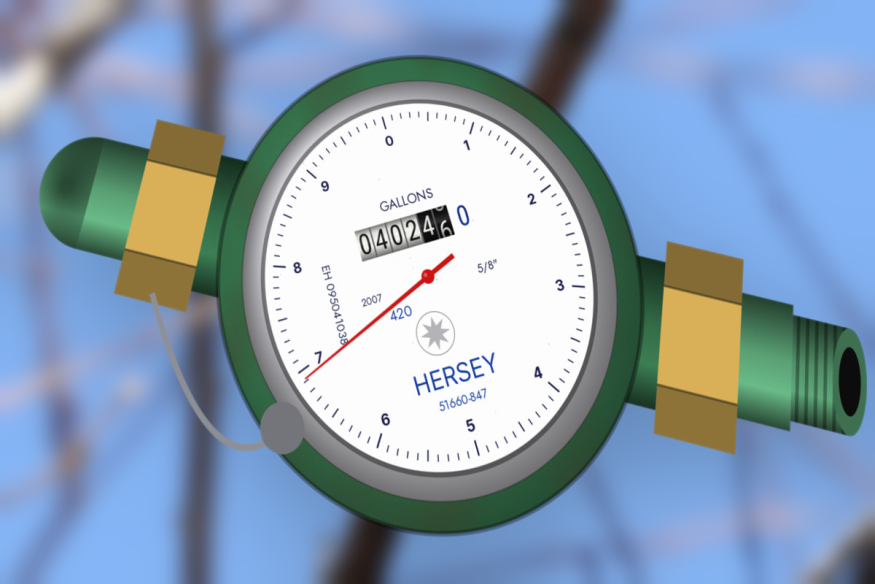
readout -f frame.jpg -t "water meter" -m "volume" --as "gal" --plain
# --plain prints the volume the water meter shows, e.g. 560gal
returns 402456.9gal
